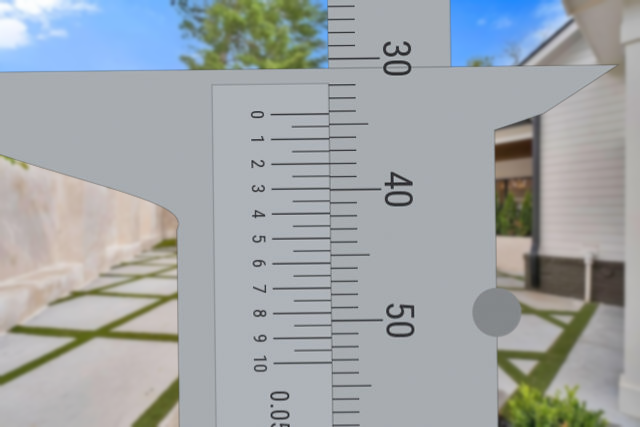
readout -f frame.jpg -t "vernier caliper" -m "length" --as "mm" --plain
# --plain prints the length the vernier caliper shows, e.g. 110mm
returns 34.2mm
